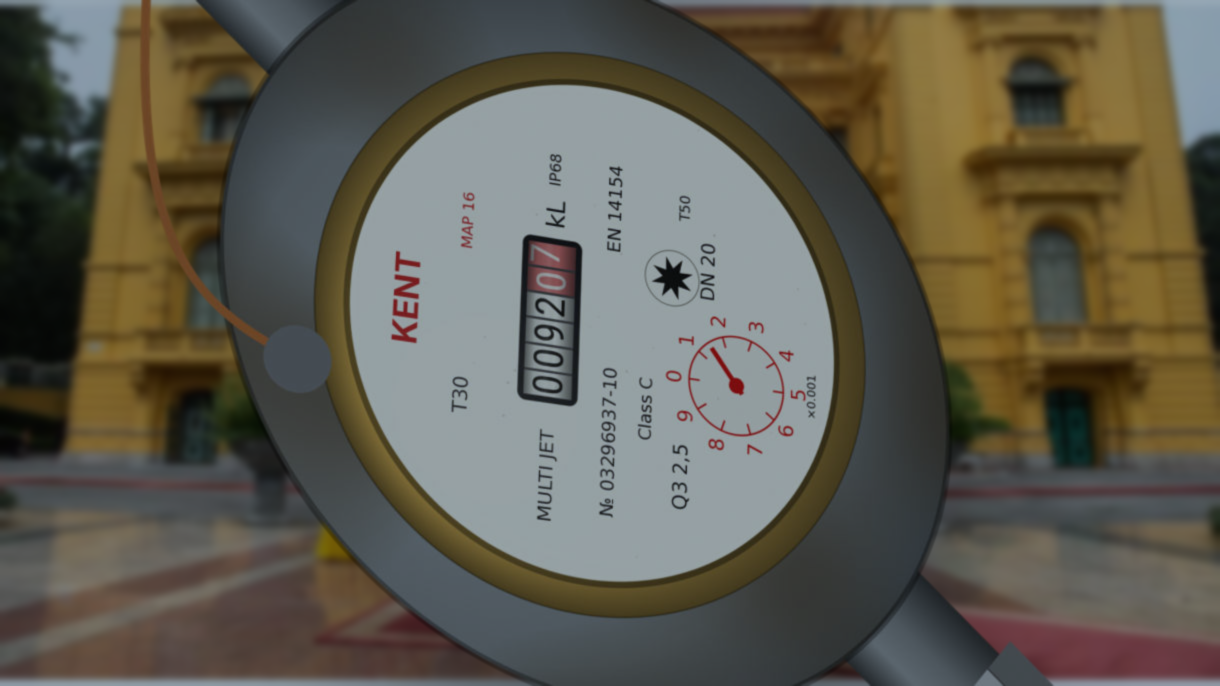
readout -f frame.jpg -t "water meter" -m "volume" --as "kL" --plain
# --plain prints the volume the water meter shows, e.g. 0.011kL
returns 92.071kL
